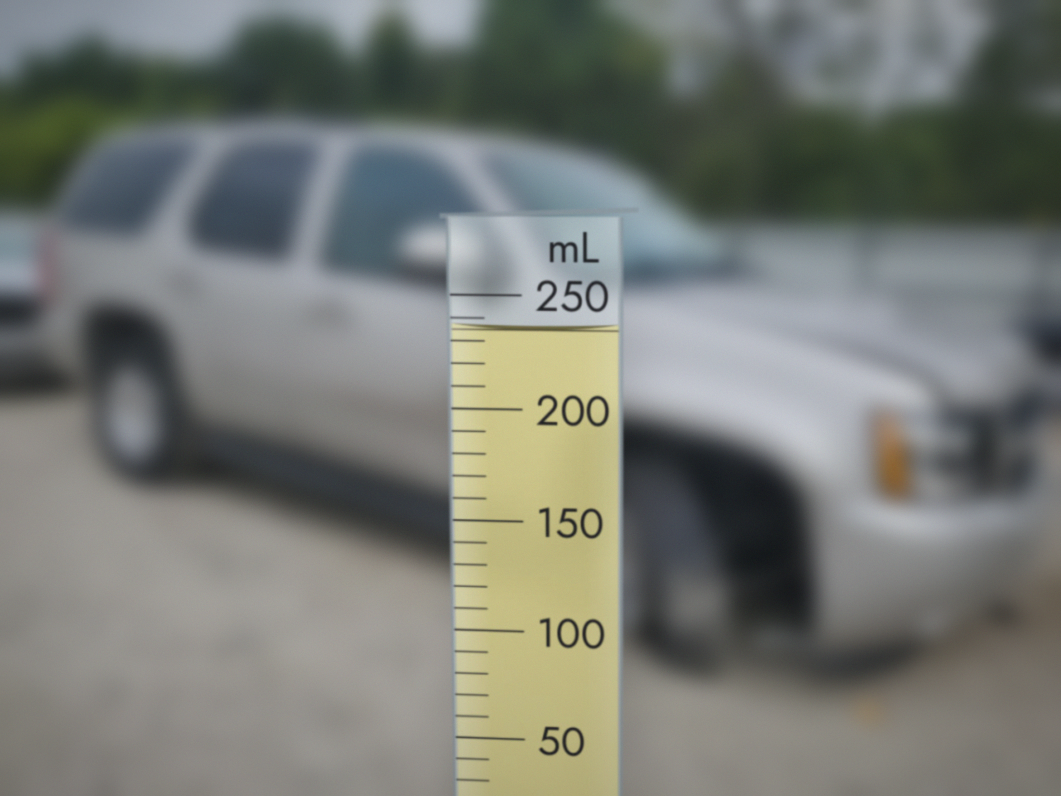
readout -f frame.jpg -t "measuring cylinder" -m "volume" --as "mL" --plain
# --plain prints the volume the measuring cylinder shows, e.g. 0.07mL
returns 235mL
